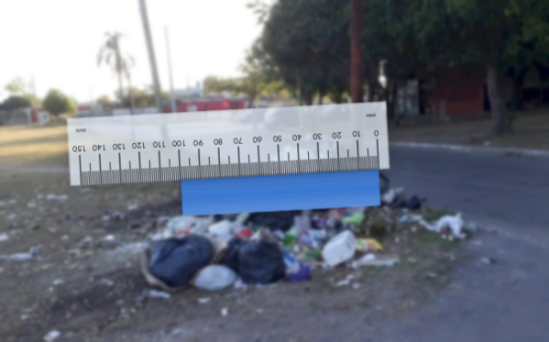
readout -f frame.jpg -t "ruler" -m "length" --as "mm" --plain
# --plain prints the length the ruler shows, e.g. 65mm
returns 100mm
